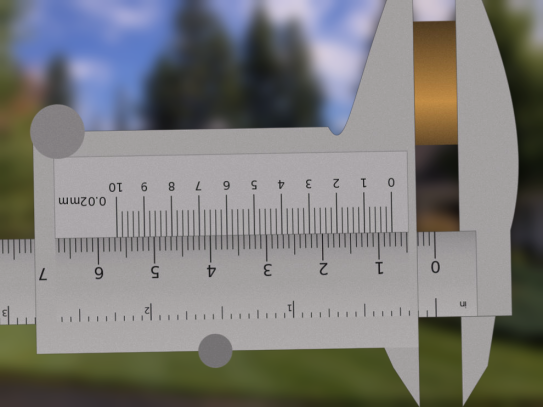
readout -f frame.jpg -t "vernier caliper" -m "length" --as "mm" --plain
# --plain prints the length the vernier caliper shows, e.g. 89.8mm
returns 7.6mm
